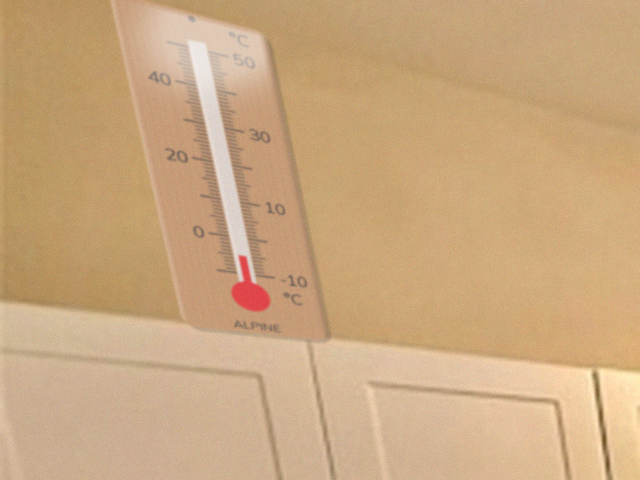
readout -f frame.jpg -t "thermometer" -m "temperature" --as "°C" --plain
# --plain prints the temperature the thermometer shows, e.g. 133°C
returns -5°C
